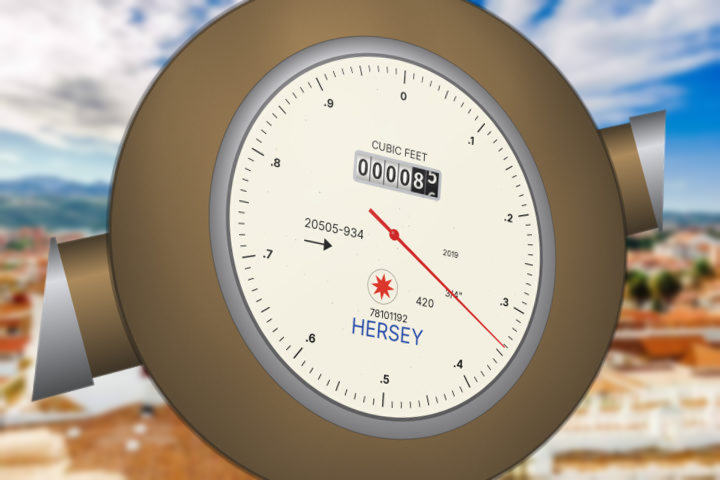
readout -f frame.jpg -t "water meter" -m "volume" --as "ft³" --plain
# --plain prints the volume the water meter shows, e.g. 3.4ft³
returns 85.34ft³
